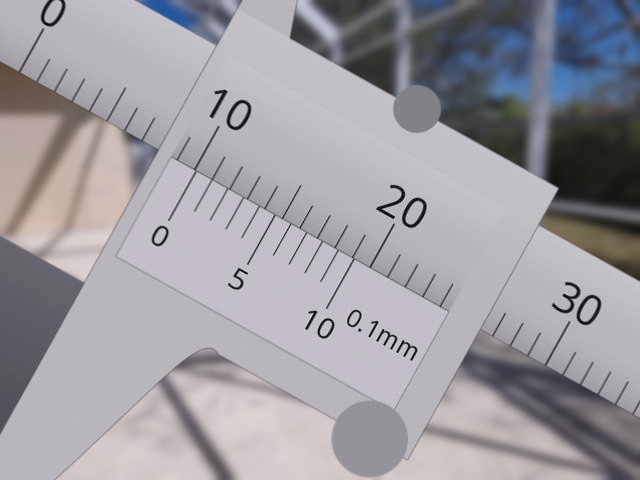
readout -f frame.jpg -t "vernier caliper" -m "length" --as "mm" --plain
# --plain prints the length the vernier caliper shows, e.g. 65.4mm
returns 10.1mm
